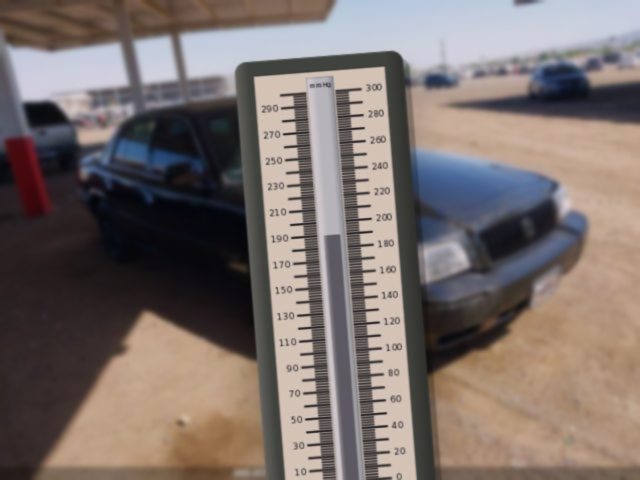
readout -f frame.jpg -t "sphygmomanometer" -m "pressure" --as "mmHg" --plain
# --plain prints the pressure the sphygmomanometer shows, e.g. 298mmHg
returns 190mmHg
